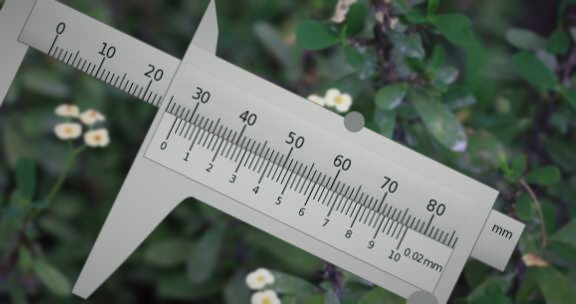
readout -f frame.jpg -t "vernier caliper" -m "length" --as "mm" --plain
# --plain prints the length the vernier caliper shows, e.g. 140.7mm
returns 27.5mm
